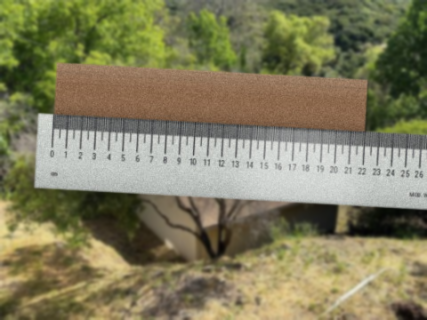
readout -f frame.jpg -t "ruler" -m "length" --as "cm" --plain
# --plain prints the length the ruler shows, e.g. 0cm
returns 22cm
